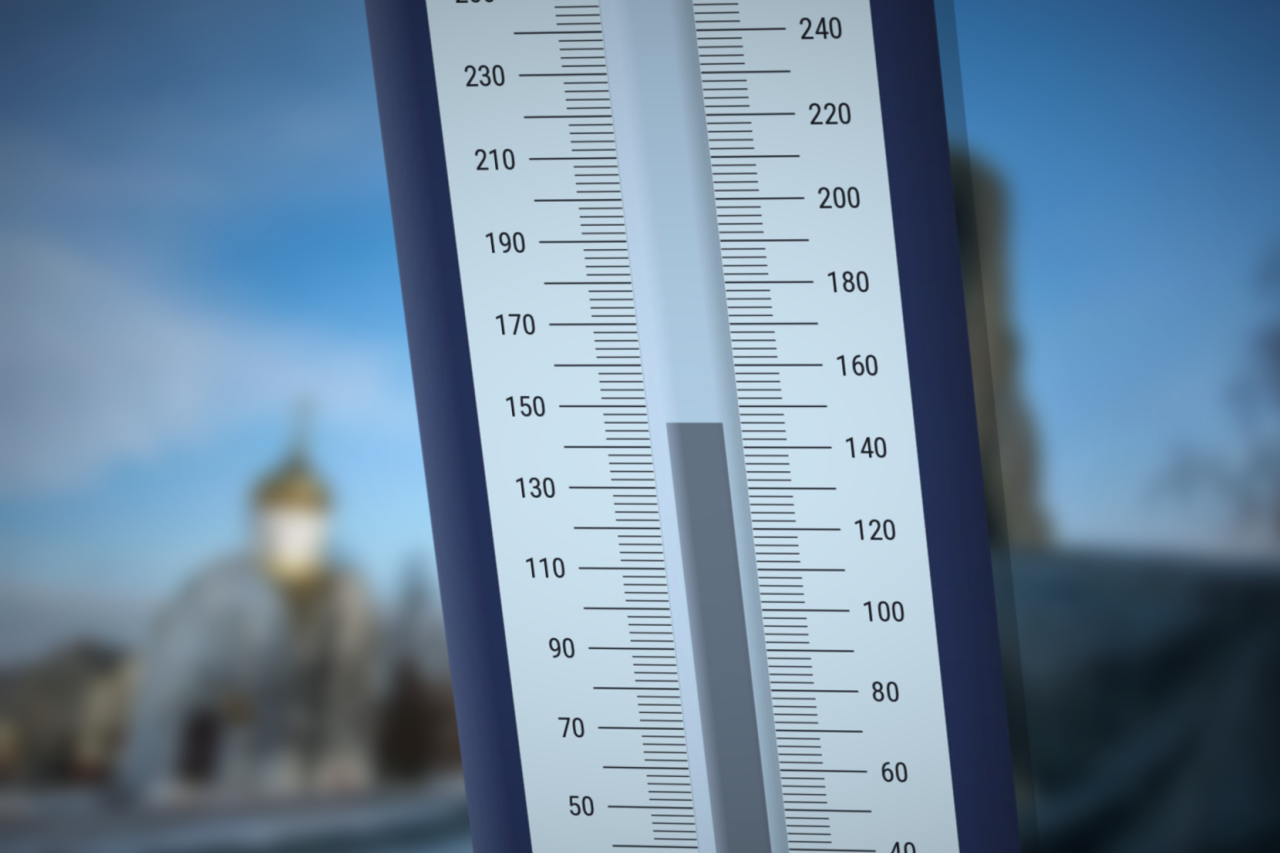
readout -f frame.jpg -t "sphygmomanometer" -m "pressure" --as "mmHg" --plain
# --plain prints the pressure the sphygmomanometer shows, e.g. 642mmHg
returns 146mmHg
